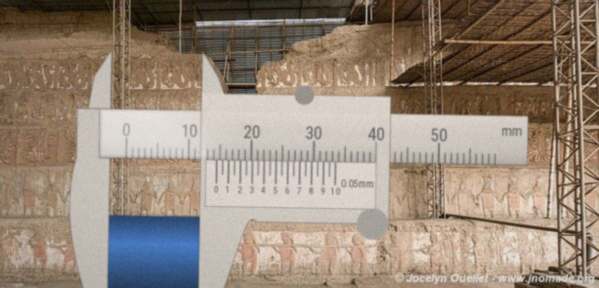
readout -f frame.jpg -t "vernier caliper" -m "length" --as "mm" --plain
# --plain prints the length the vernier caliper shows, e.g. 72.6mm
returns 14.5mm
